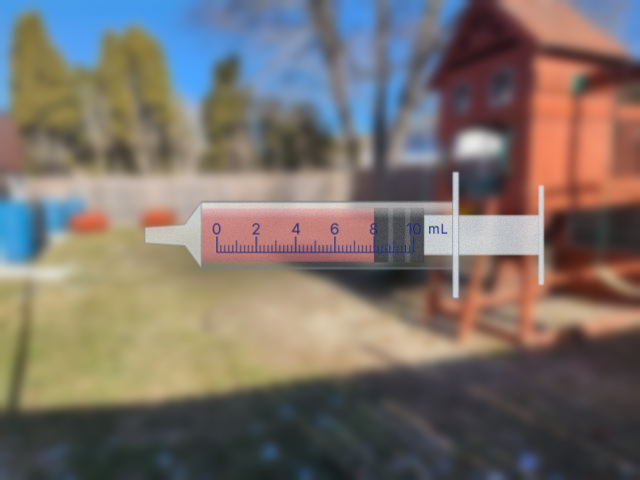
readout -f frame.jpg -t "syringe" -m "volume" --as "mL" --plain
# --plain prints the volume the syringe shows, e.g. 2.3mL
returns 8mL
